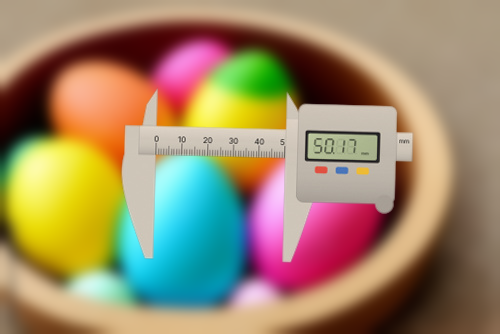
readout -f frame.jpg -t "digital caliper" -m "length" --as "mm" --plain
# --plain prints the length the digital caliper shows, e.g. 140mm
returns 50.17mm
